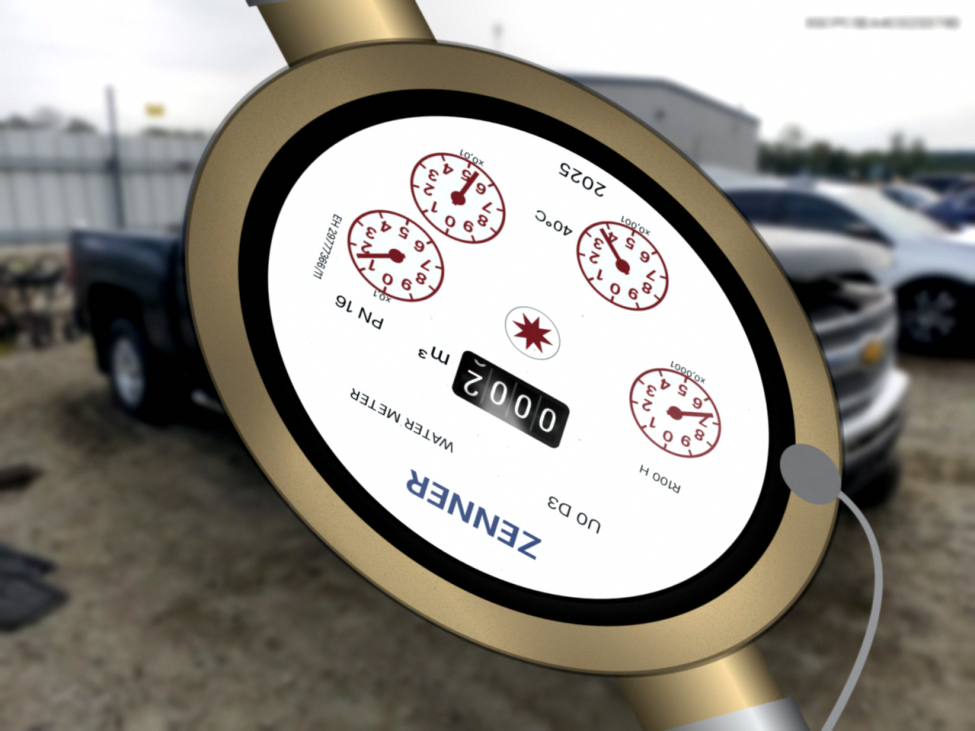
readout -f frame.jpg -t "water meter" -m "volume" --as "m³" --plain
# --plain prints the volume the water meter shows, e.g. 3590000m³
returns 2.1536m³
